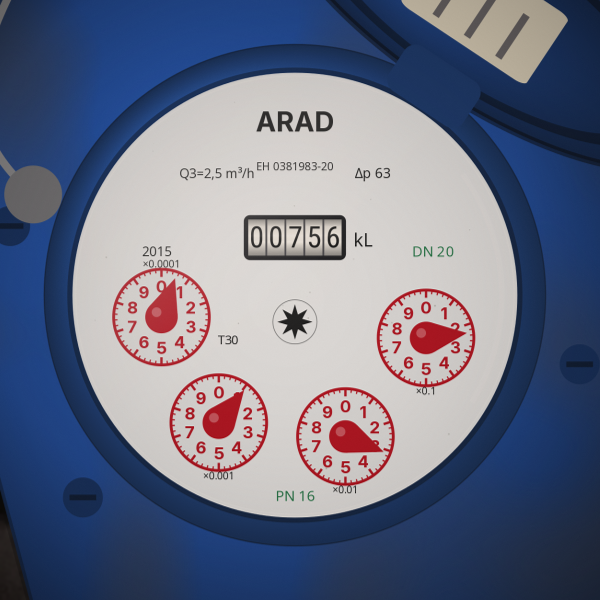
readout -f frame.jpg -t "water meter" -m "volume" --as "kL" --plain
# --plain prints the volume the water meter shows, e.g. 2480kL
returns 756.2310kL
